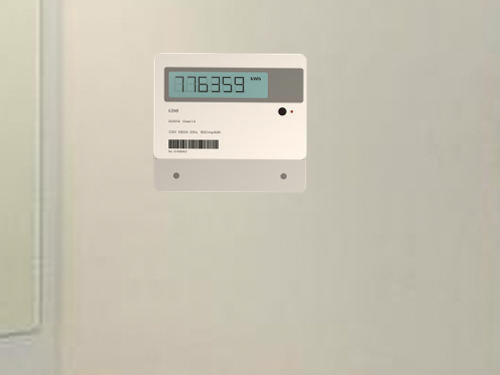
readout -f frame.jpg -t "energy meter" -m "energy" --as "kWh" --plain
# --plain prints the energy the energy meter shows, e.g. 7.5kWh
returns 776359kWh
